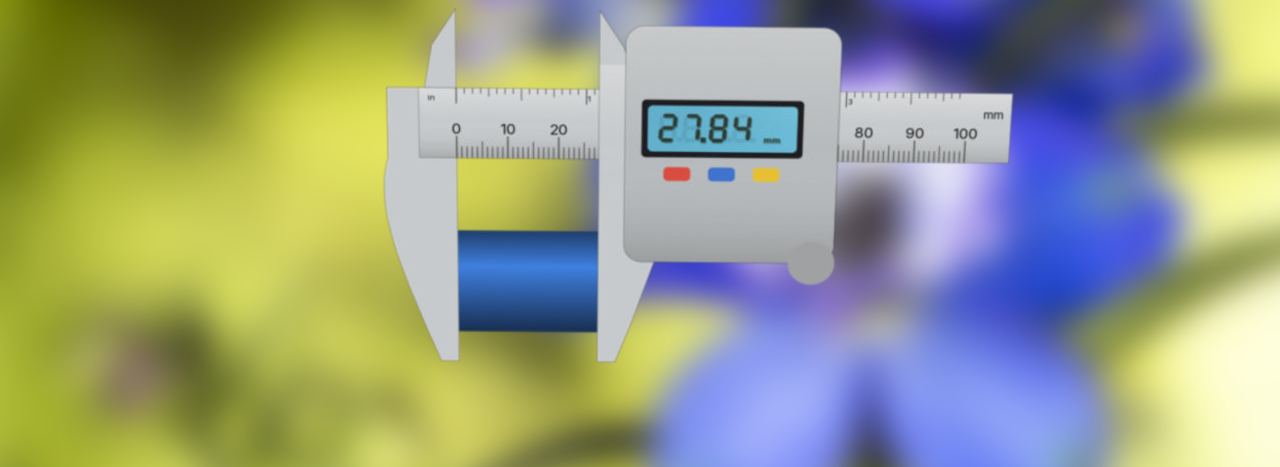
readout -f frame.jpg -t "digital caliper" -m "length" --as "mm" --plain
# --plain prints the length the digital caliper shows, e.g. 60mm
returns 27.84mm
